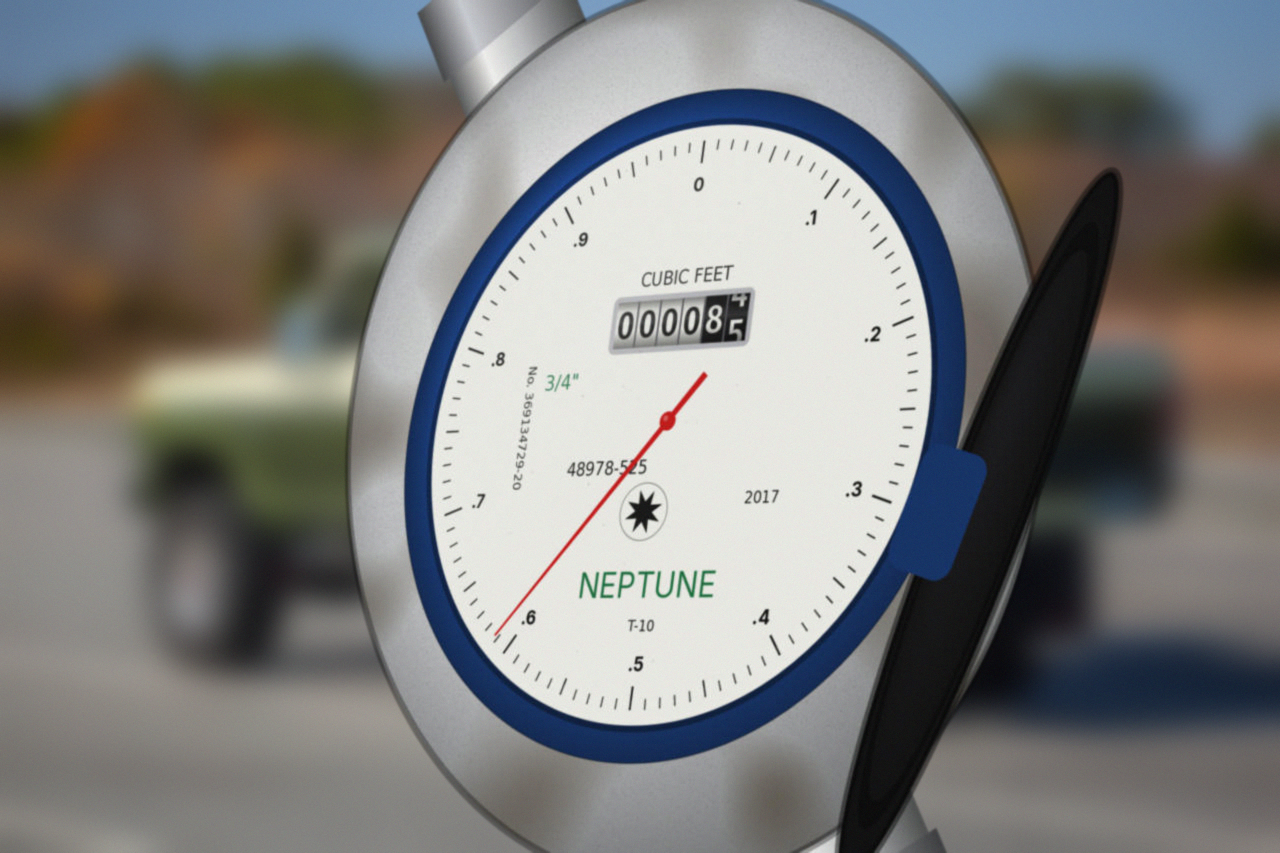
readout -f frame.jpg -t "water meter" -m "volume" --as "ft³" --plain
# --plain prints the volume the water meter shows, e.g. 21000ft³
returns 84.61ft³
